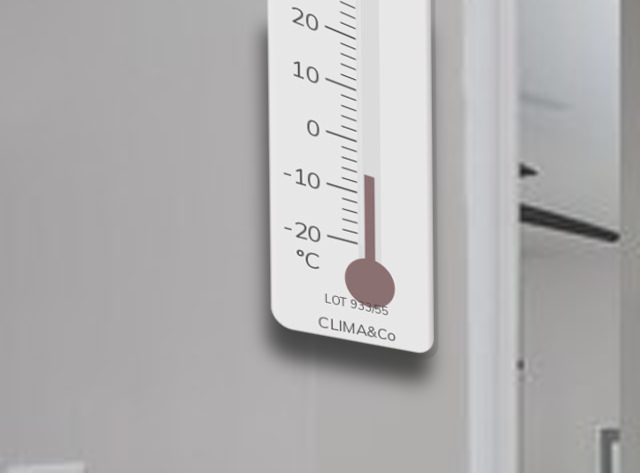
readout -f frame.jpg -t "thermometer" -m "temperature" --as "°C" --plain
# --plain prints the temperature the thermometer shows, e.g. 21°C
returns -6°C
